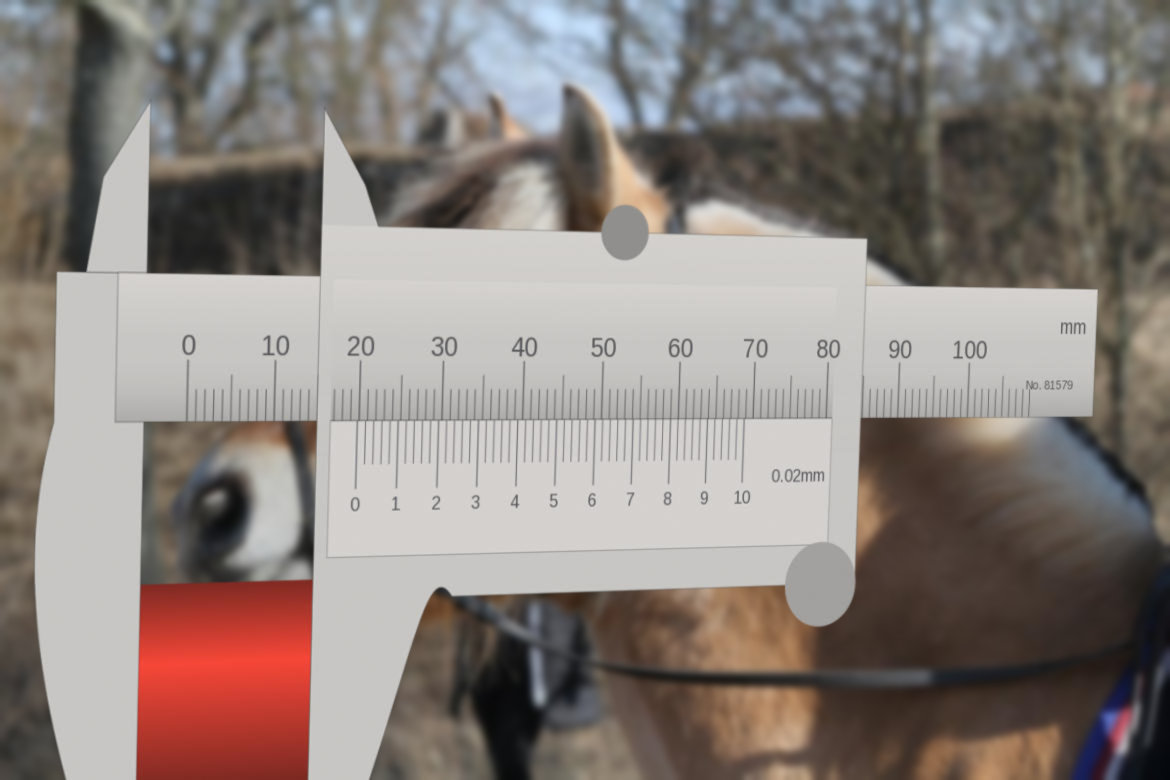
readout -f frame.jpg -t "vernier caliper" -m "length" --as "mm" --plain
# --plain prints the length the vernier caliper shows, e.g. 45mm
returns 19.8mm
